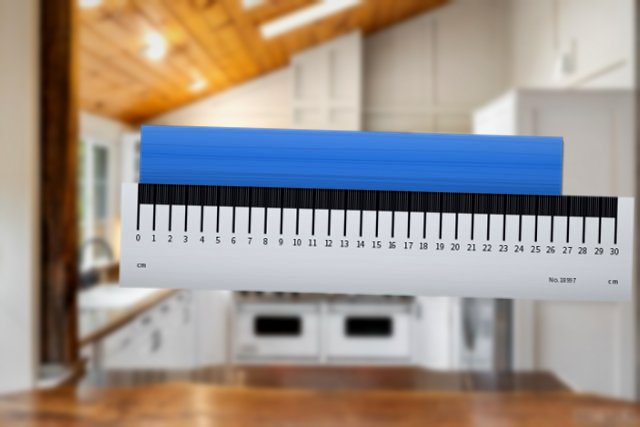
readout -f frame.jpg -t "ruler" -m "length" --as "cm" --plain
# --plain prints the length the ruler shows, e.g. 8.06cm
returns 26.5cm
